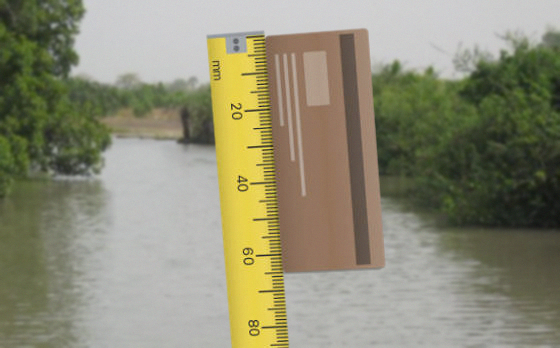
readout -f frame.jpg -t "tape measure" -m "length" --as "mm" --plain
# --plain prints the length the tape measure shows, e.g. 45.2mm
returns 65mm
